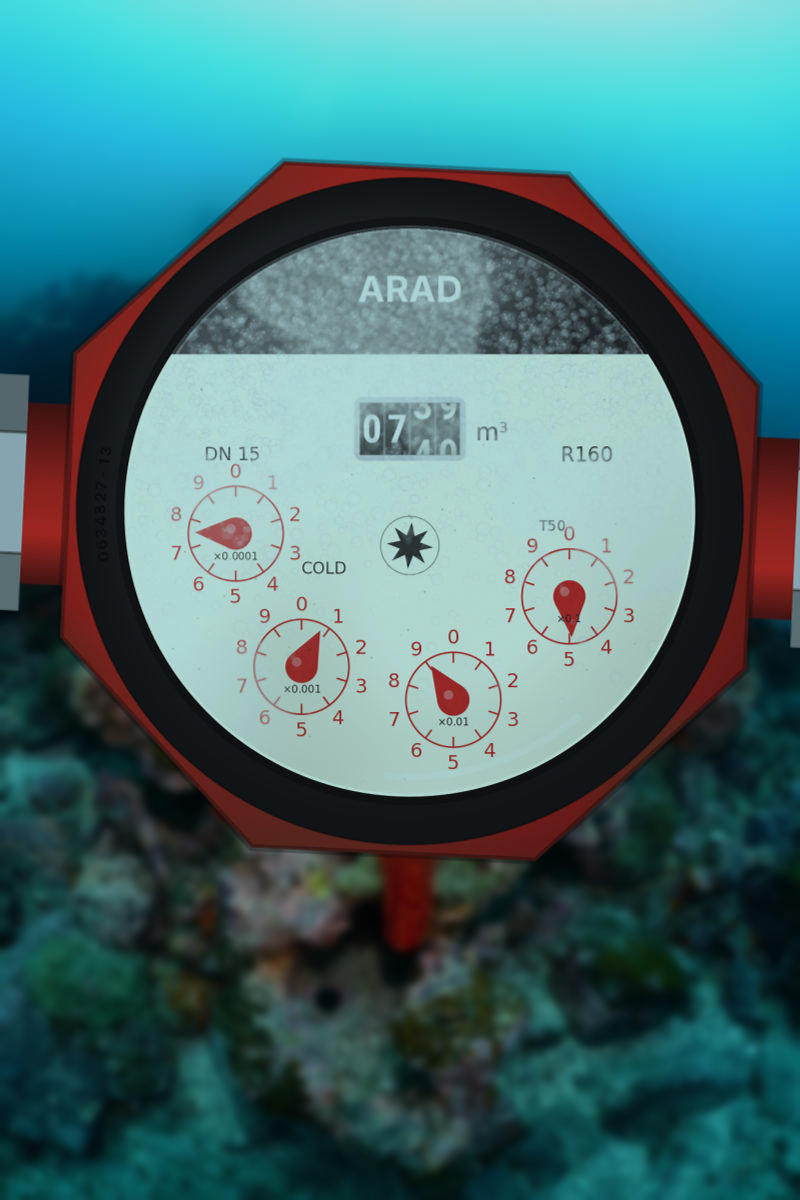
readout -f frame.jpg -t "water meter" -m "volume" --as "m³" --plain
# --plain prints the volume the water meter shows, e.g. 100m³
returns 739.4907m³
